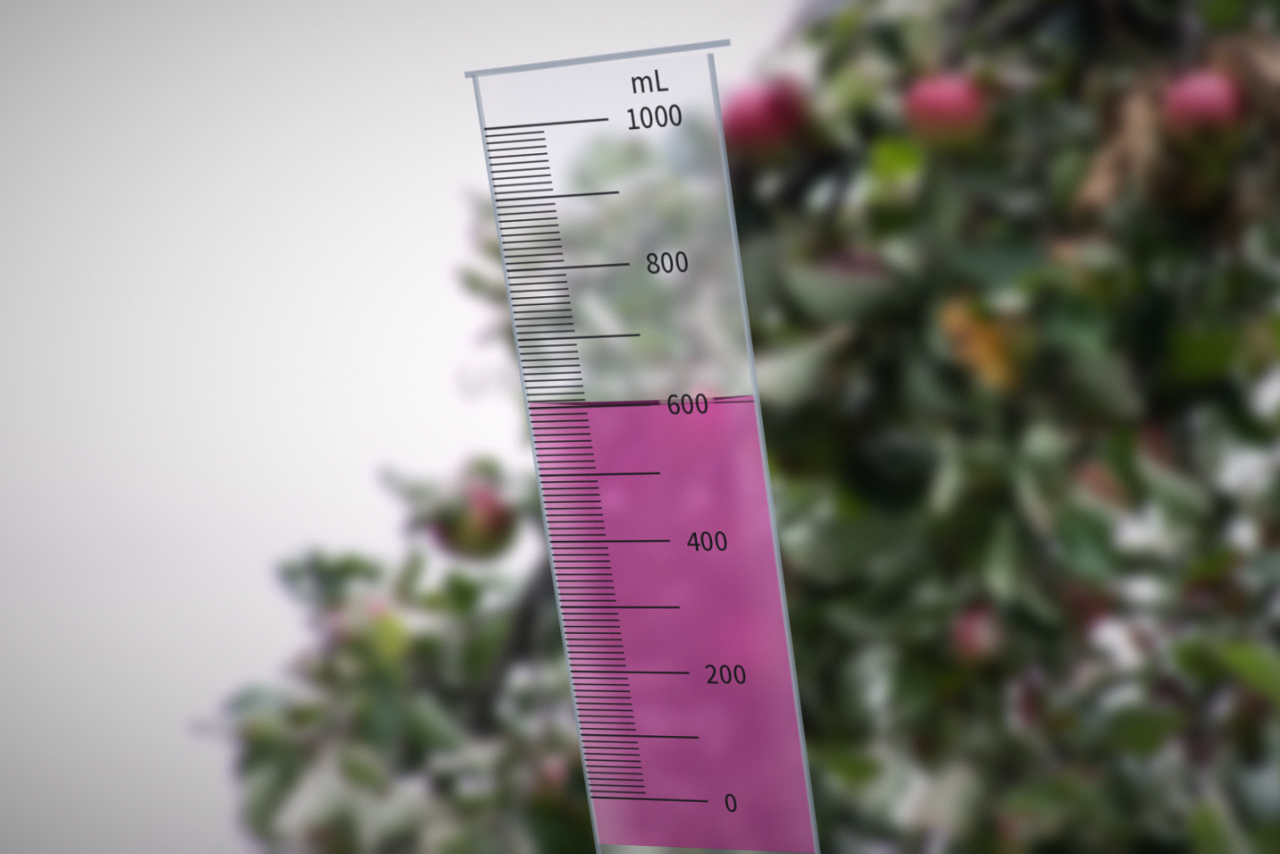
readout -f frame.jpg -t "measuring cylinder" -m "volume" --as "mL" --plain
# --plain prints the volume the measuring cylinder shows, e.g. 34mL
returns 600mL
